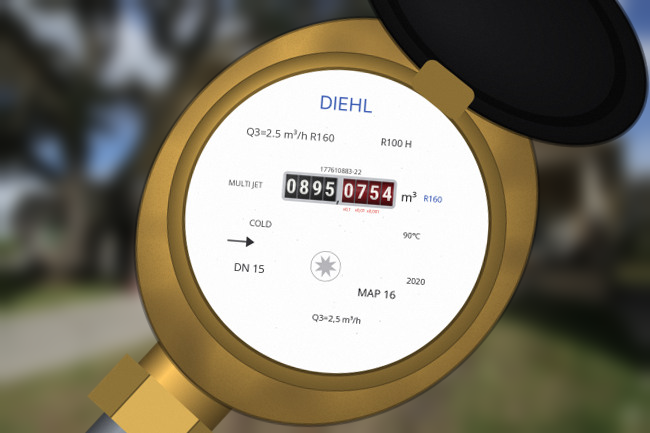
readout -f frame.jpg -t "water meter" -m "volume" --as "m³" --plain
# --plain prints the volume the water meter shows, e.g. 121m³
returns 895.0754m³
